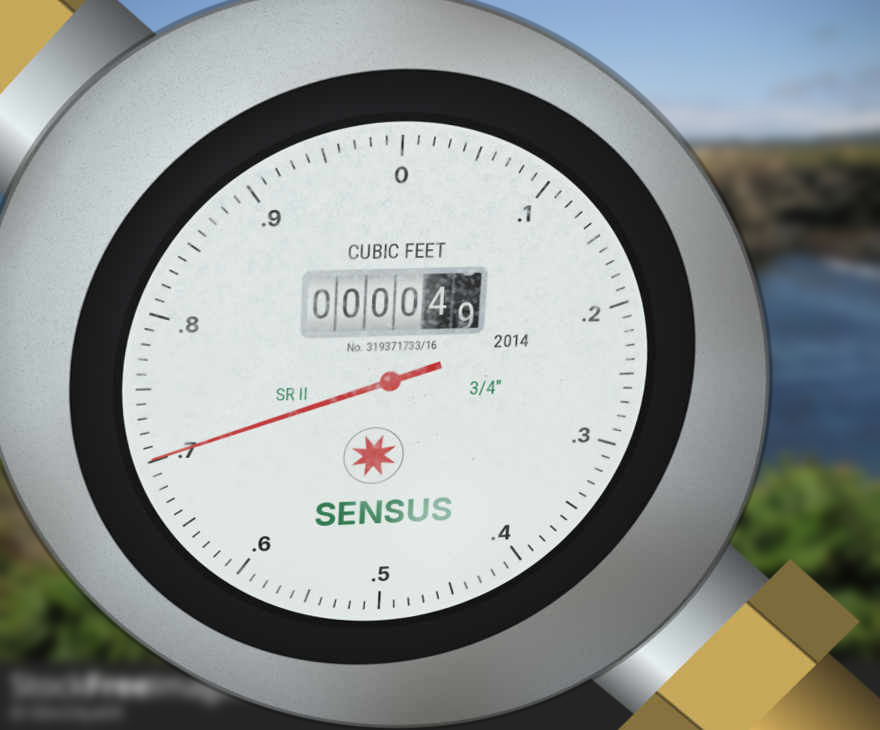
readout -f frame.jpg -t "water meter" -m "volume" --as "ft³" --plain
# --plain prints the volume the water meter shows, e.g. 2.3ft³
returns 48.70ft³
